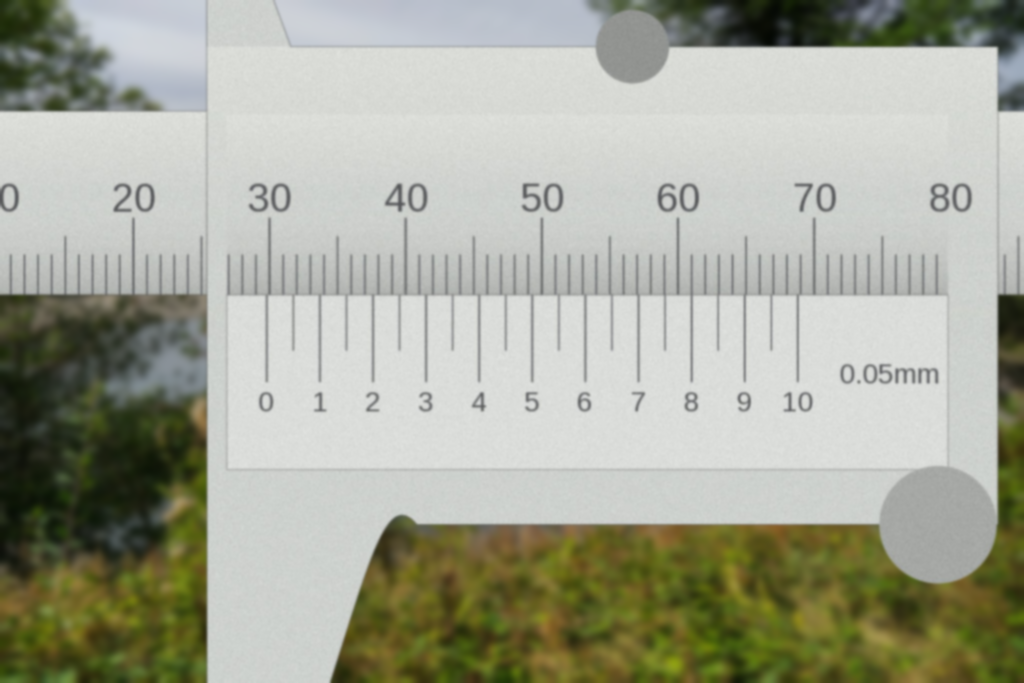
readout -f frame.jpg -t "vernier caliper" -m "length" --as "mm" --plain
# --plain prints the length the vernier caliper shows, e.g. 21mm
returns 29.8mm
